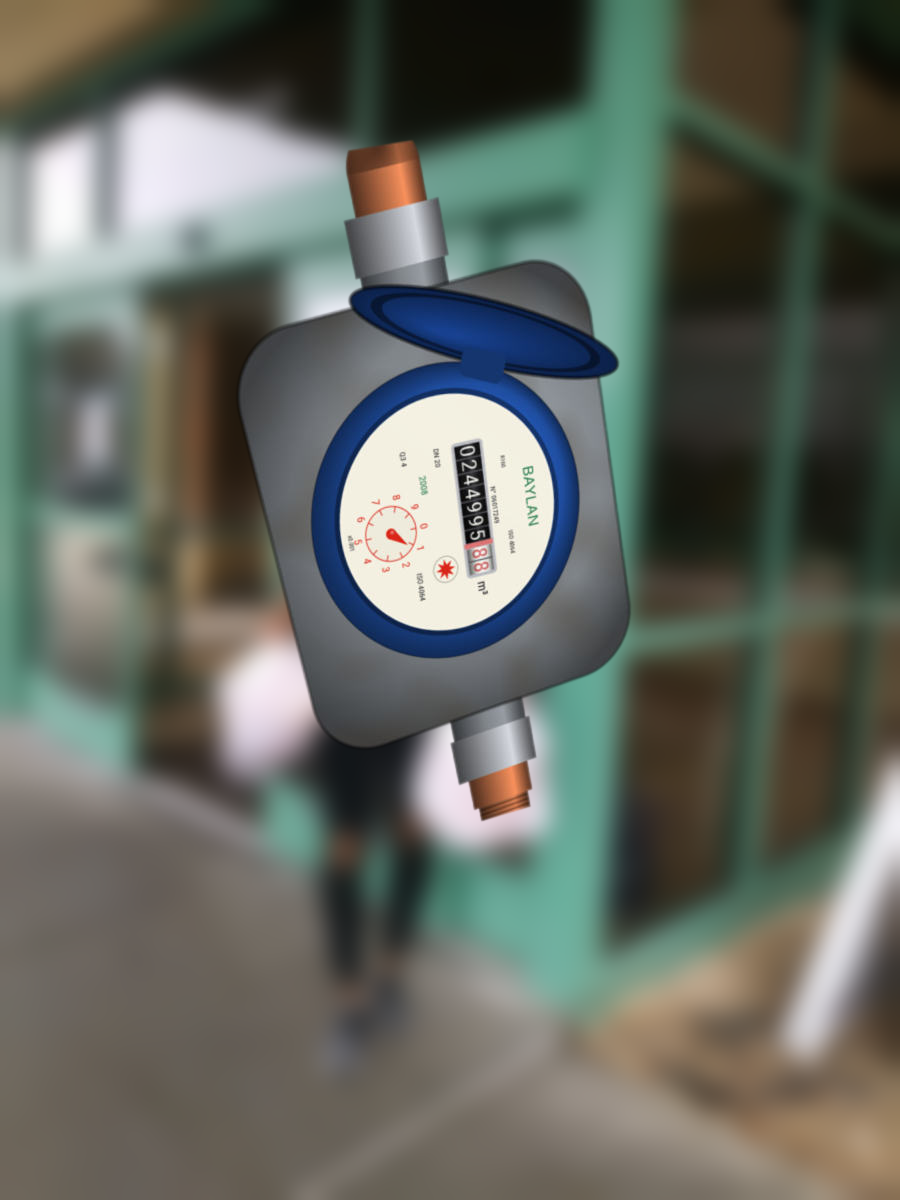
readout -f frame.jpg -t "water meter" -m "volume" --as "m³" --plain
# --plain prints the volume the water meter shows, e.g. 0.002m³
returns 244995.881m³
